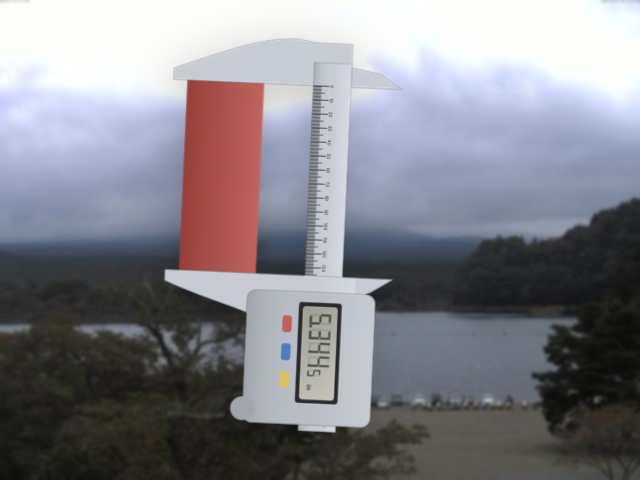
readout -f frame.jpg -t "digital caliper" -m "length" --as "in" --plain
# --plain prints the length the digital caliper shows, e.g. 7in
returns 5.3445in
